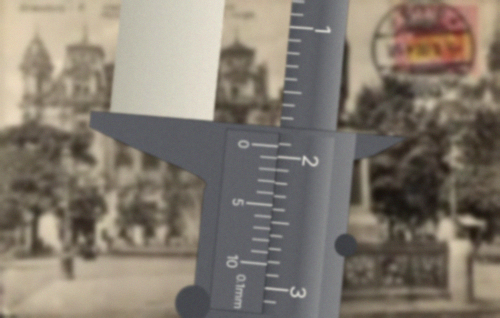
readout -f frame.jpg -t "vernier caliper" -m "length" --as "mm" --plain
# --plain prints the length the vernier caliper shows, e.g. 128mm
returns 19.2mm
